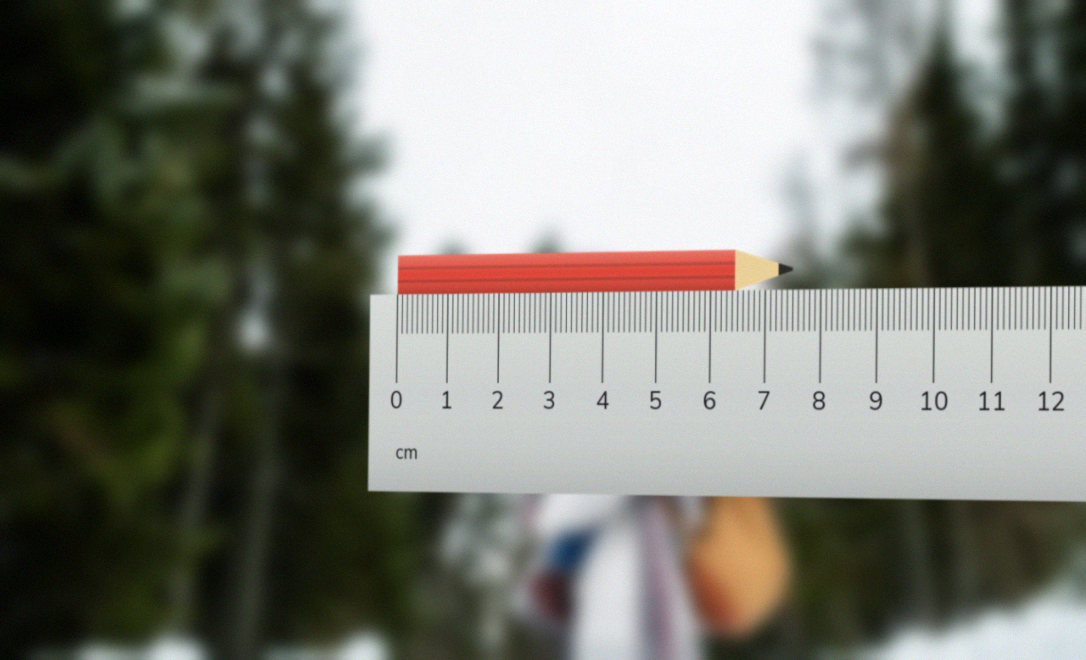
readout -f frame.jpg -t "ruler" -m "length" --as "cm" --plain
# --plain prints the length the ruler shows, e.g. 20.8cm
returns 7.5cm
